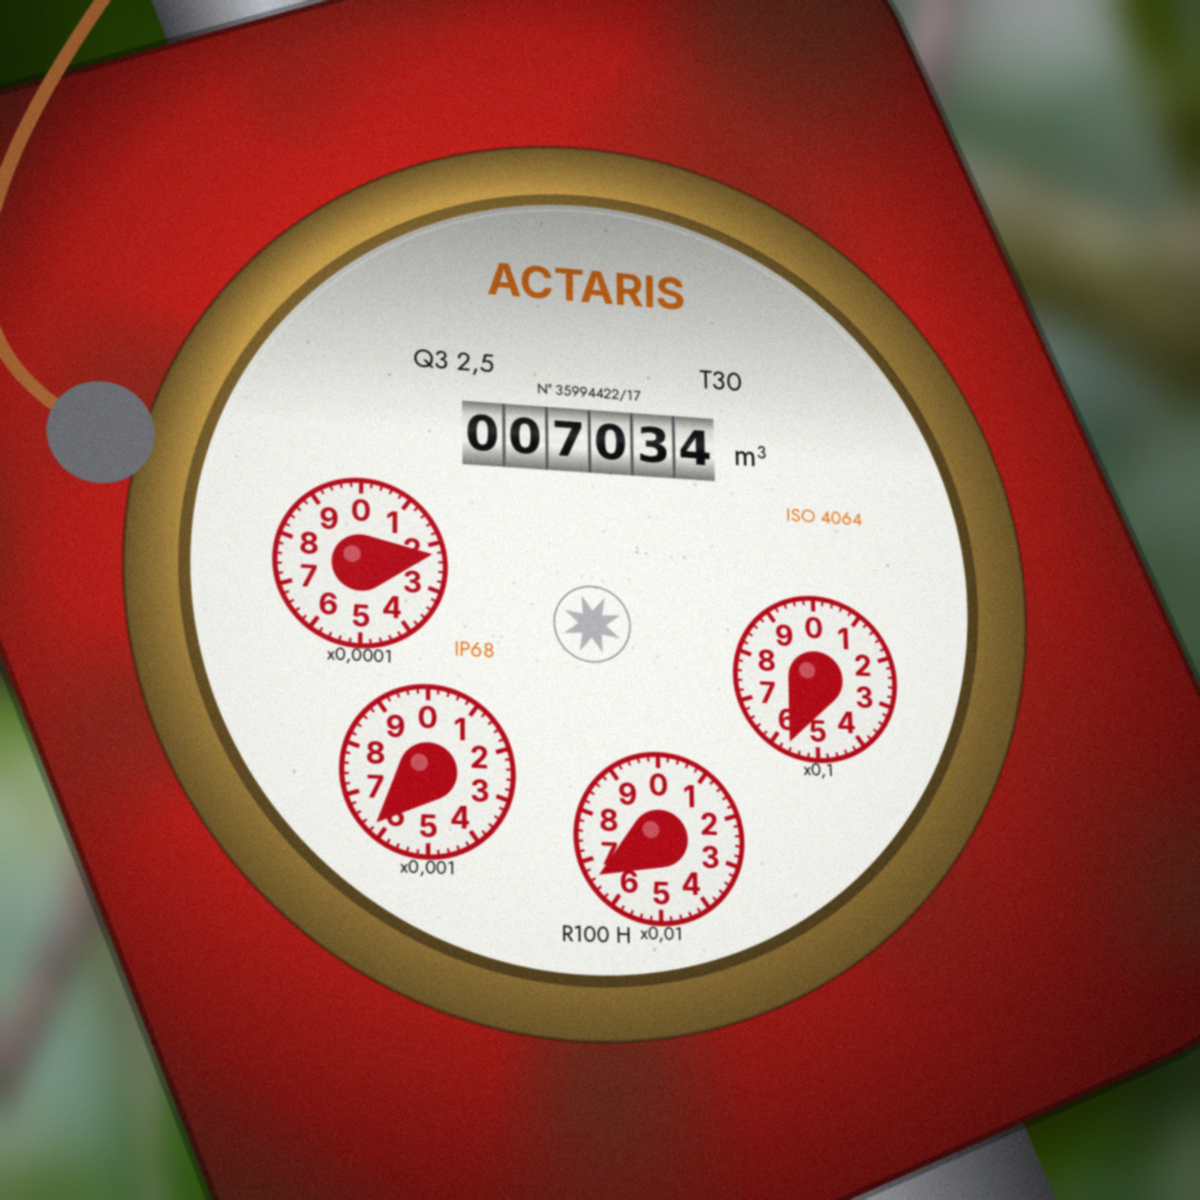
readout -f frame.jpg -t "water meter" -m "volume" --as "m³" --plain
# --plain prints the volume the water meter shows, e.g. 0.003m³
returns 7034.5662m³
